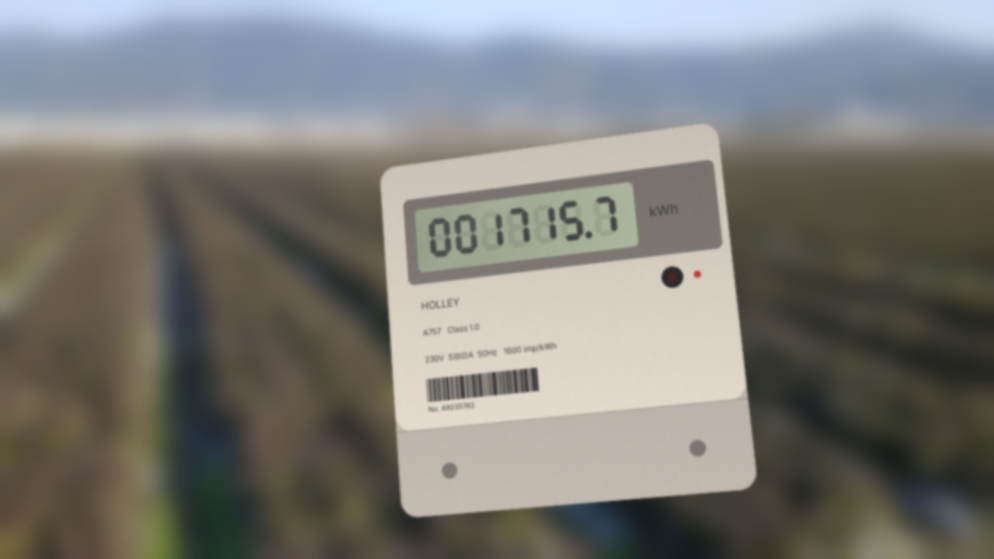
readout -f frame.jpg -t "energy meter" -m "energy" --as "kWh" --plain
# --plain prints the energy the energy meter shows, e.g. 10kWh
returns 1715.7kWh
